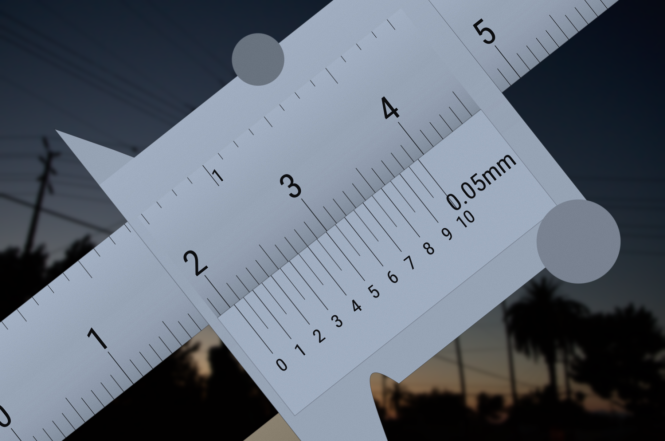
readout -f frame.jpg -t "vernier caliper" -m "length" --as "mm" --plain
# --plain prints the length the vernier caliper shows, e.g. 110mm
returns 20.4mm
